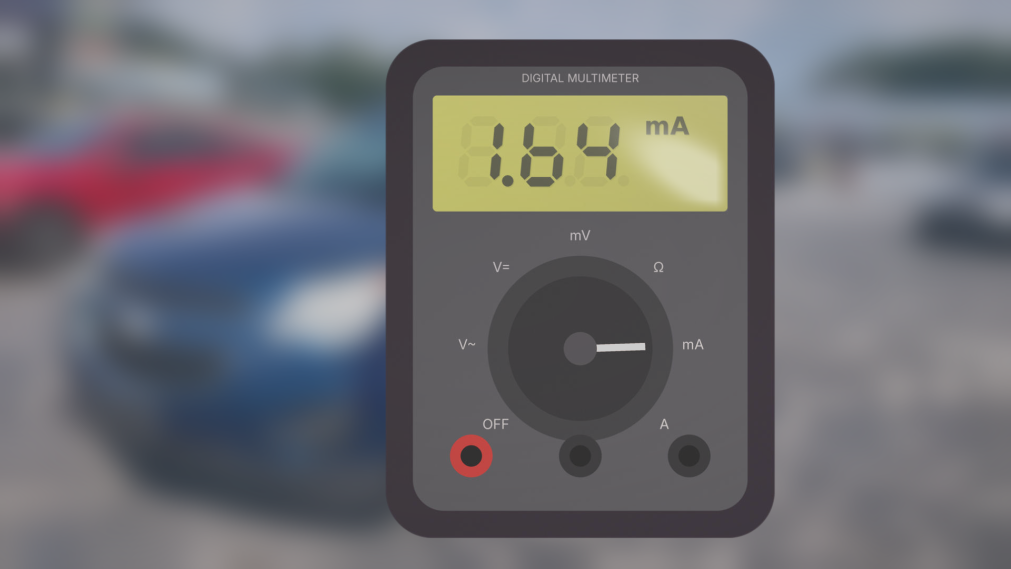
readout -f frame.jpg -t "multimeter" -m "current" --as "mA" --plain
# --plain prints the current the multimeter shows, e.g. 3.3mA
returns 1.64mA
